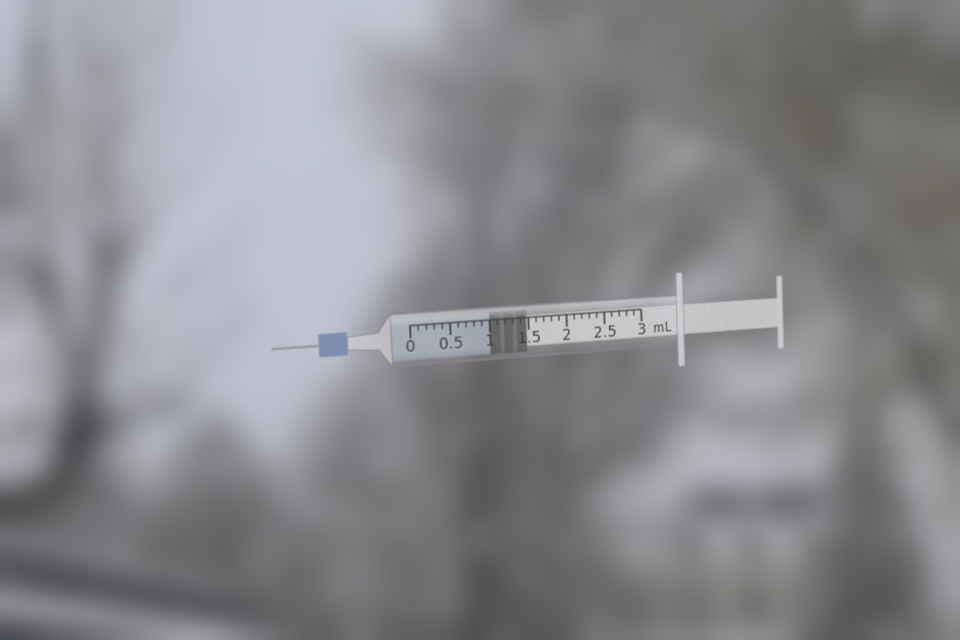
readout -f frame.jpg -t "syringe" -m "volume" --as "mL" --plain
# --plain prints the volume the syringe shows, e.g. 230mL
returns 1mL
